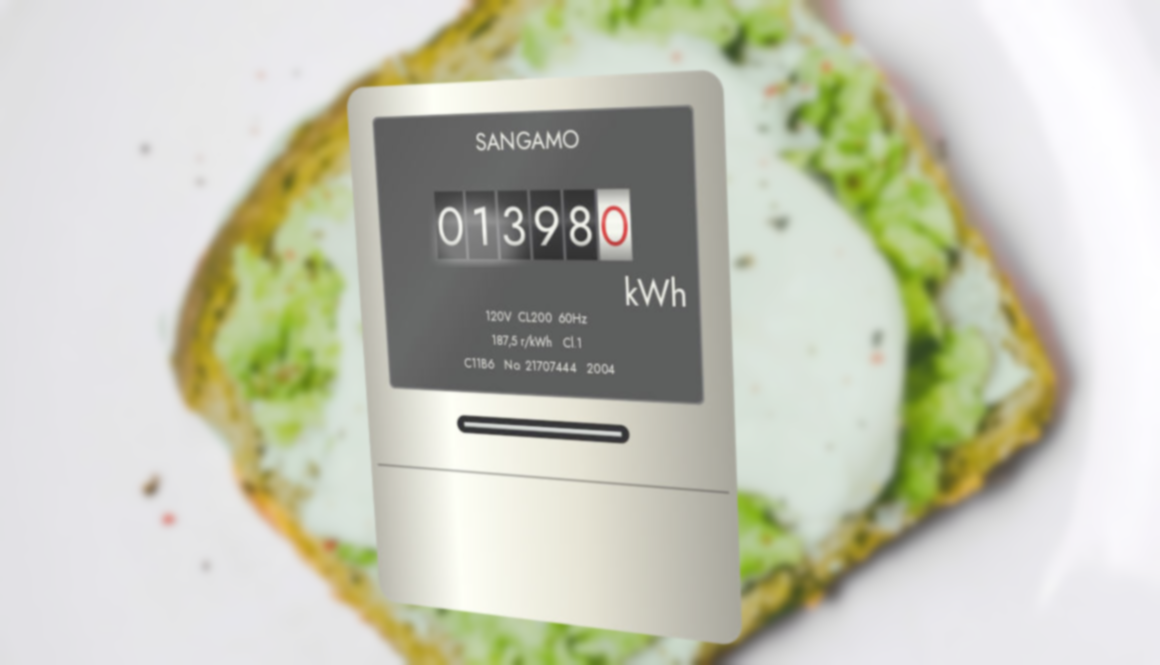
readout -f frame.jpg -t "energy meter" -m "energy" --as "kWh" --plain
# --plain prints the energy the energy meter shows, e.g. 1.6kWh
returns 1398.0kWh
